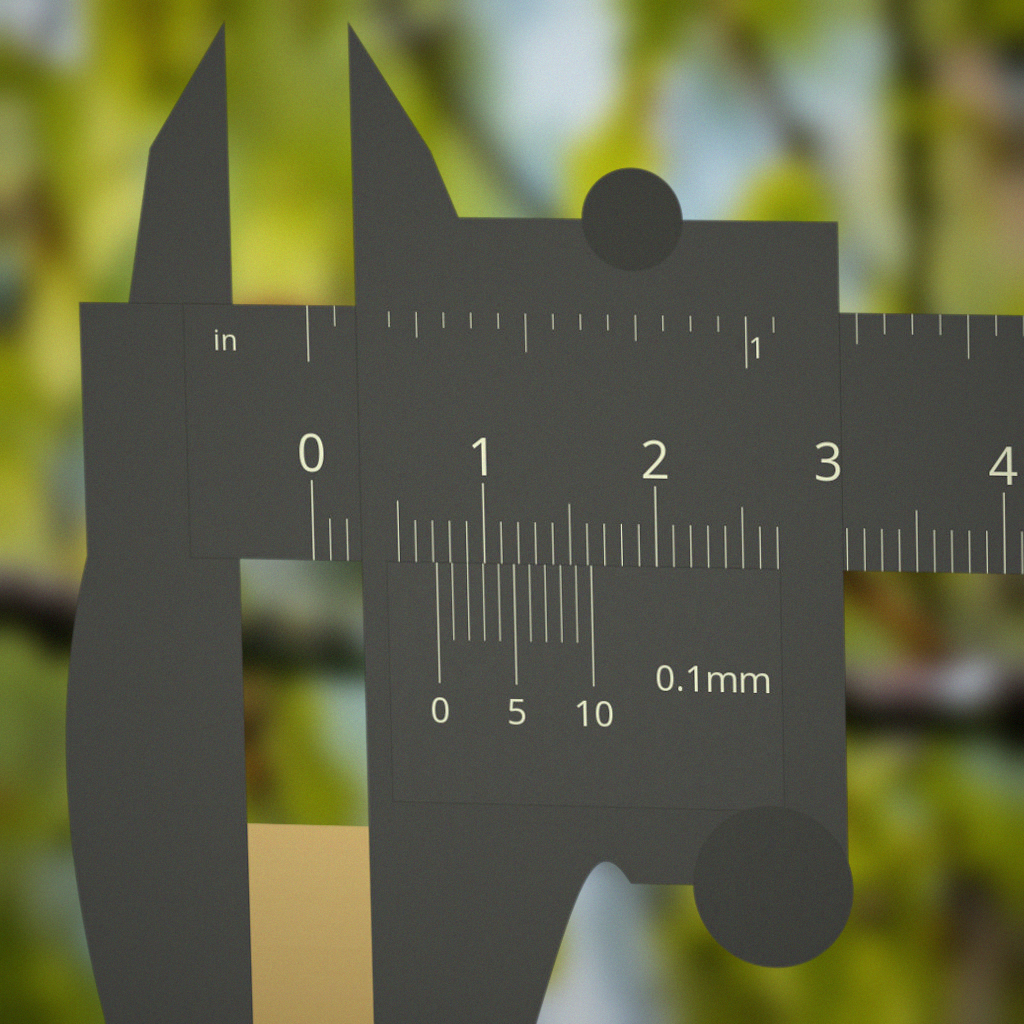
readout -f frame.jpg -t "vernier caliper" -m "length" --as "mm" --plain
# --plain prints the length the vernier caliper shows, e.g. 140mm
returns 7.2mm
